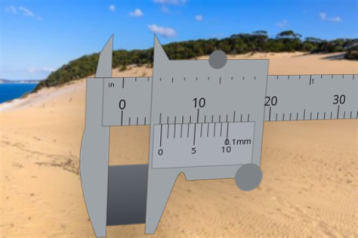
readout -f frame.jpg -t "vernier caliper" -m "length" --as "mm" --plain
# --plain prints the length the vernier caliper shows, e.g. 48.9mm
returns 5.2mm
